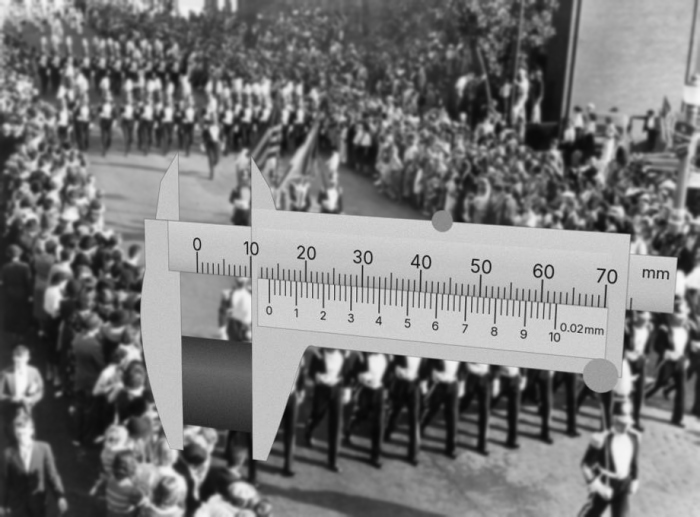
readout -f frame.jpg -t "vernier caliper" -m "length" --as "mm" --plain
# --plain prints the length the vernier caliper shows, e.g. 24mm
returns 13.4mm
